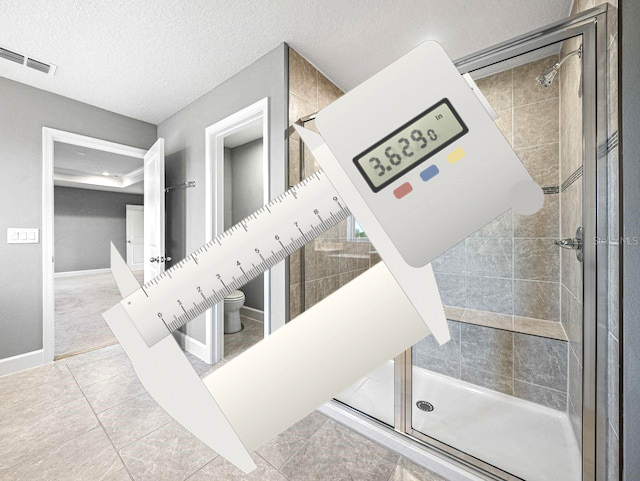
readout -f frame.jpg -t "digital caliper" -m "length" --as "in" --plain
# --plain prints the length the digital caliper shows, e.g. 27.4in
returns 3.6290in
